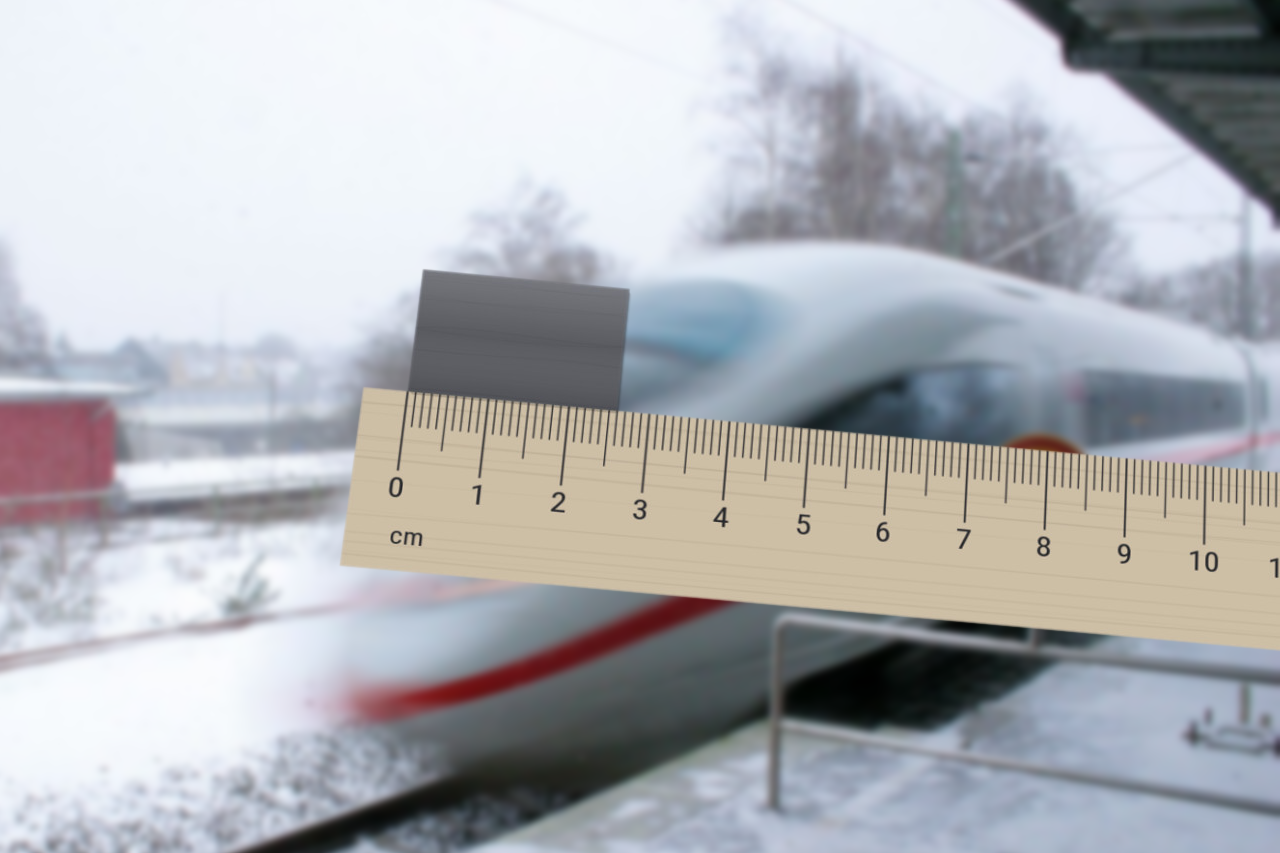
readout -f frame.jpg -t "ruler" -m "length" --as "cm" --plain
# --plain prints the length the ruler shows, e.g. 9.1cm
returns 2.6cm
